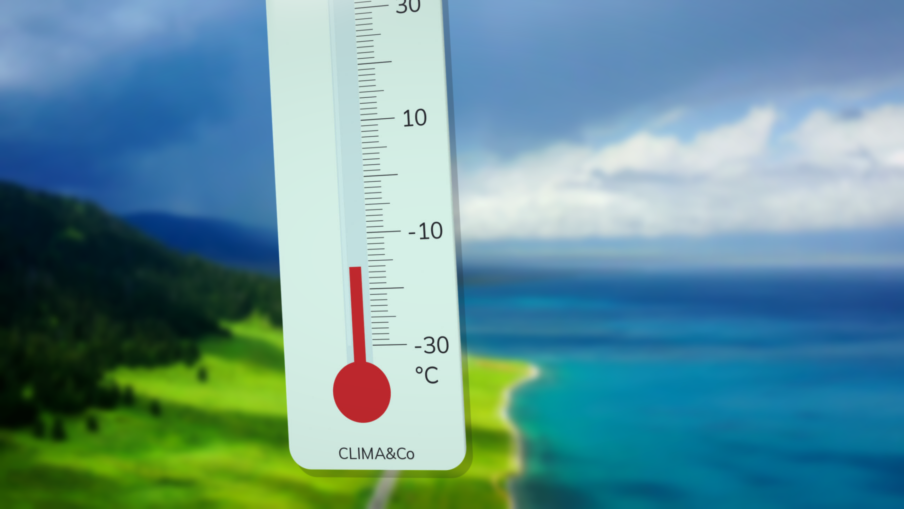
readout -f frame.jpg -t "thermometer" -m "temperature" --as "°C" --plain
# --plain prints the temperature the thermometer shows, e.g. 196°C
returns -16°C
